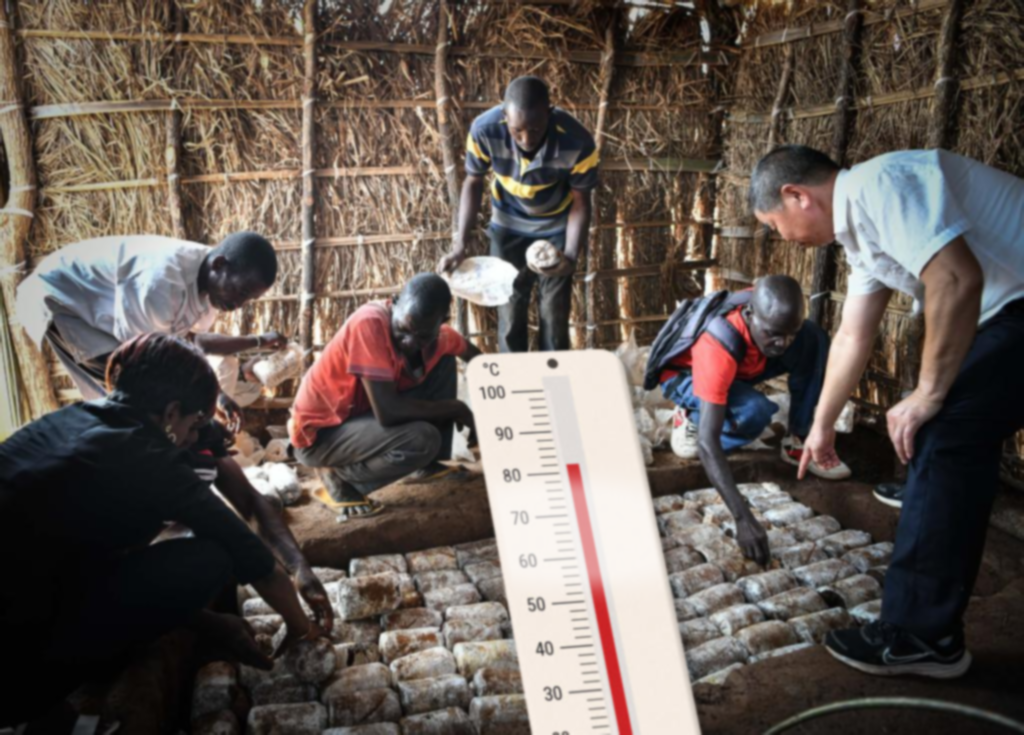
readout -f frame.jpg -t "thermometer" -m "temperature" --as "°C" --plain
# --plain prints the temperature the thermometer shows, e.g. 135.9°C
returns 82°C
